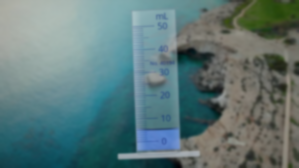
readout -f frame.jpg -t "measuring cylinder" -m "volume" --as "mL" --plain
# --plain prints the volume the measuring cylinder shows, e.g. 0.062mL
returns 5mL
